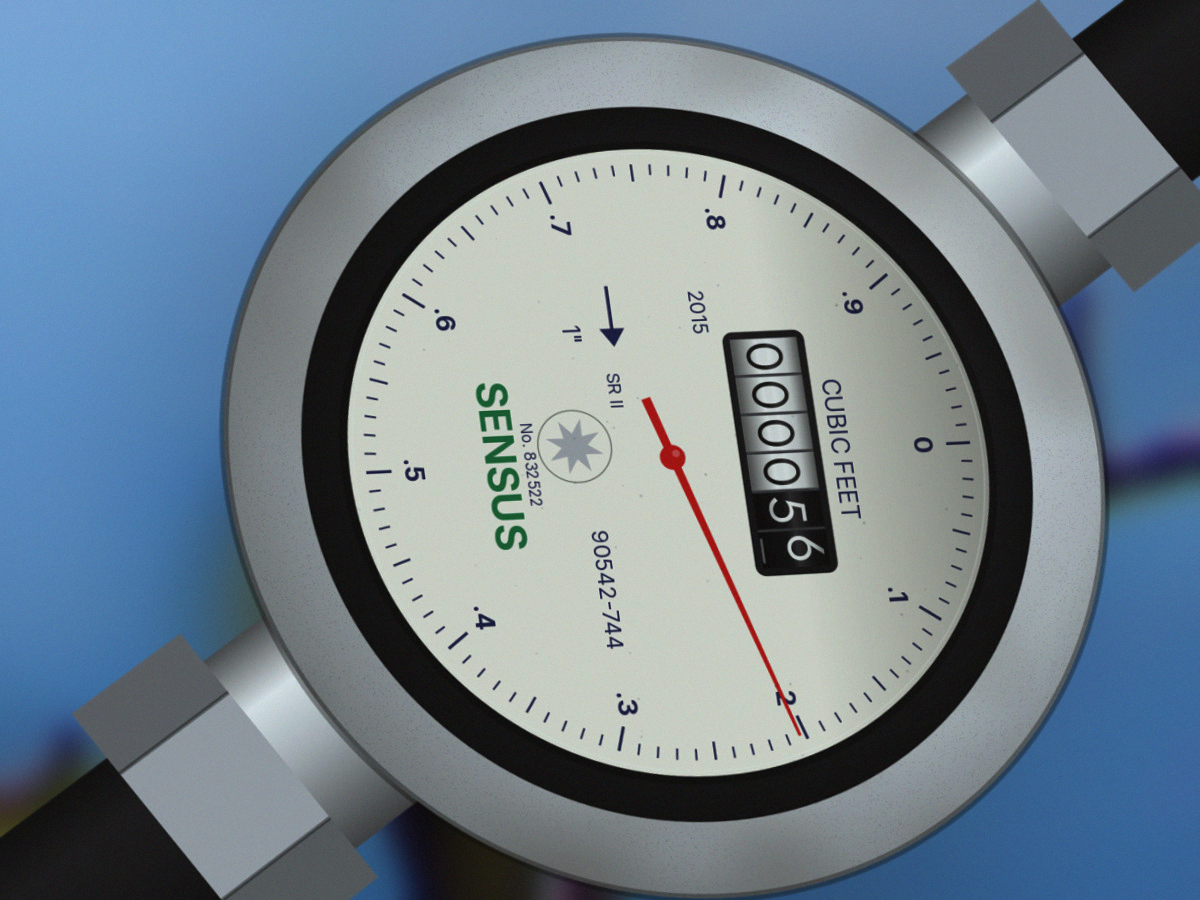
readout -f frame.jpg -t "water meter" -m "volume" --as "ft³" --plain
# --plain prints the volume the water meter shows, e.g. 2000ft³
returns 56.20ft³
